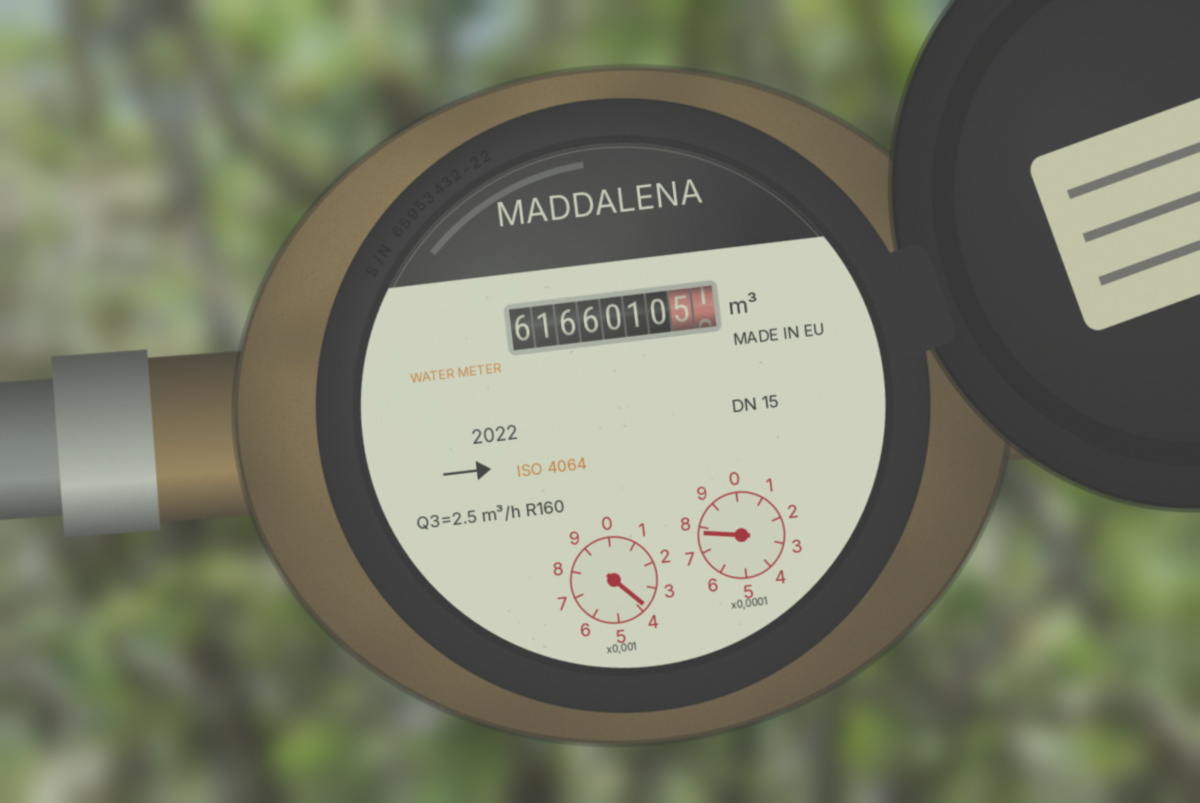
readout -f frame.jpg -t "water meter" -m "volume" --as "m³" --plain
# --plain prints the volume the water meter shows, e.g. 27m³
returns 6166010.5137m³
